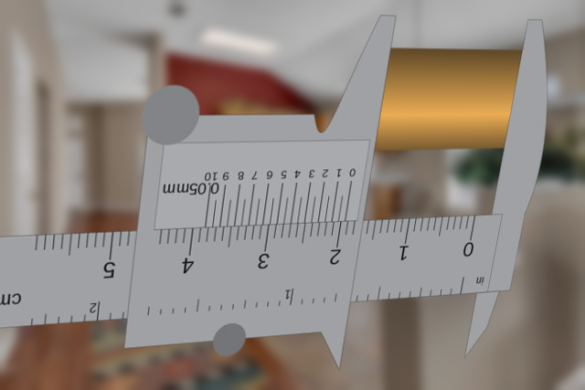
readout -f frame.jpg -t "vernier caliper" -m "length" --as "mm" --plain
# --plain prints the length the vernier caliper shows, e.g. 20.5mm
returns 19.4mm
